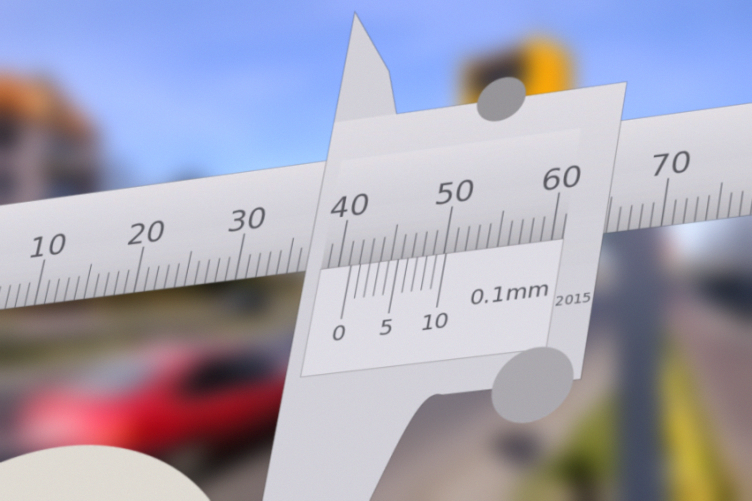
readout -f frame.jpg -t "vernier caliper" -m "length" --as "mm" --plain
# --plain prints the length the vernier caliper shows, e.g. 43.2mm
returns 41.2mm
